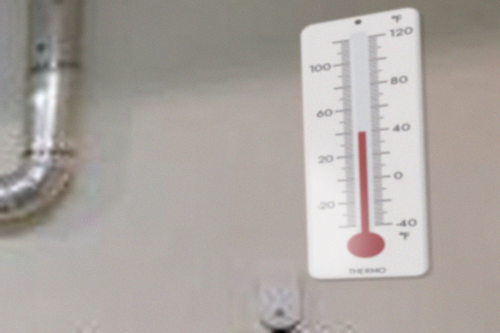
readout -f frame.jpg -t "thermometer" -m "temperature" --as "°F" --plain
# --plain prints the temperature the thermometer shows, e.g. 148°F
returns 40°F
